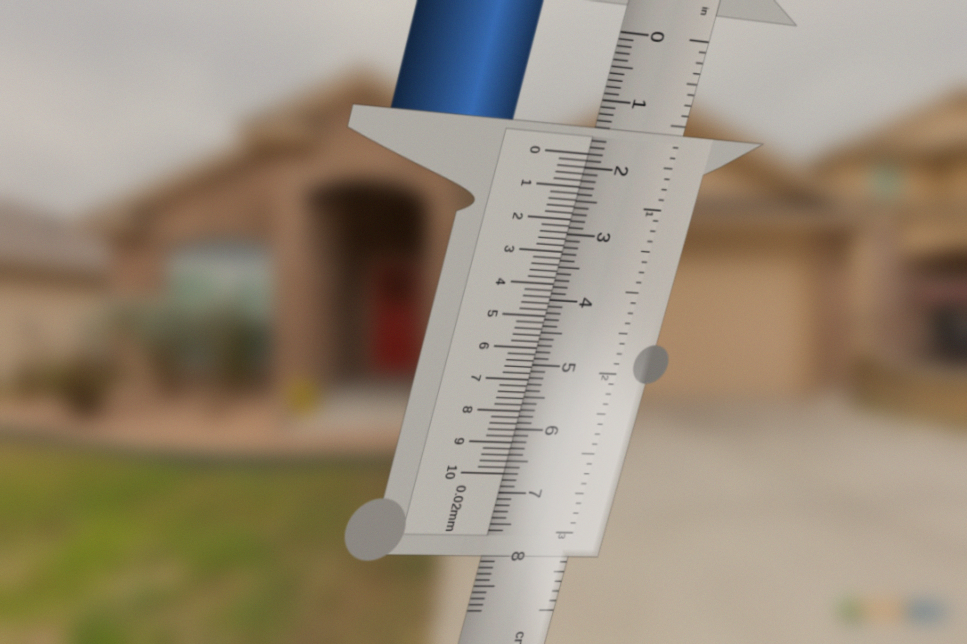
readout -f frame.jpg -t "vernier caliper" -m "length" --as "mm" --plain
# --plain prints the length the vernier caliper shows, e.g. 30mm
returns 18.0mm
